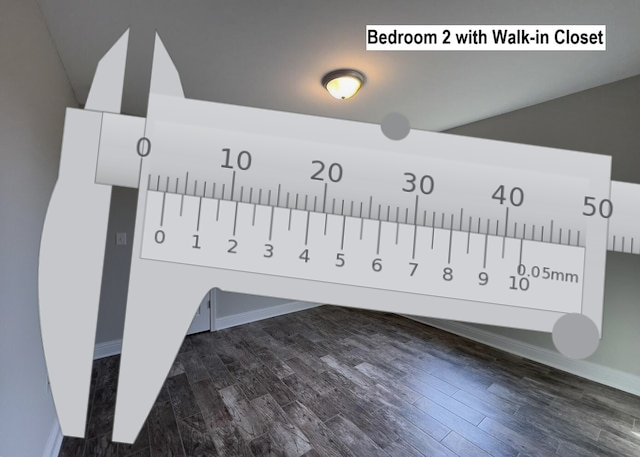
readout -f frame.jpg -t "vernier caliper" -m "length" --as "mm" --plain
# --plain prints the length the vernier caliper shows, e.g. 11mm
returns 2.8mm
